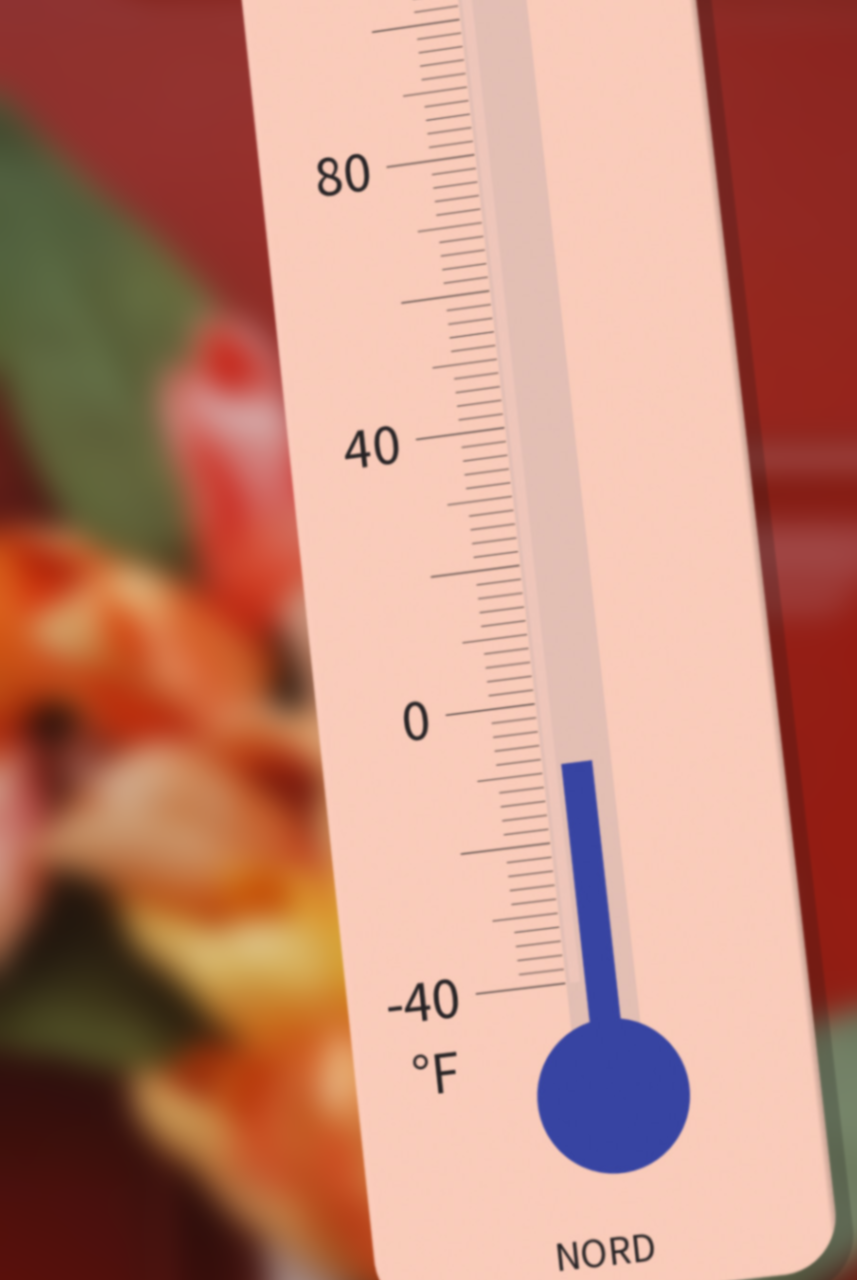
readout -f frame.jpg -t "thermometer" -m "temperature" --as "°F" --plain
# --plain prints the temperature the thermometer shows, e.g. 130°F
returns -9°F
